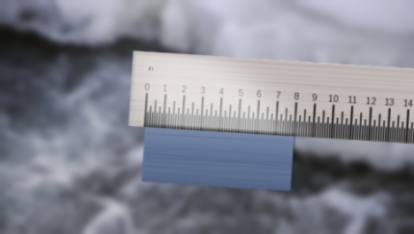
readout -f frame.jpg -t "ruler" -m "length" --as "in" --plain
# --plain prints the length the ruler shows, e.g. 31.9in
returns 8in
